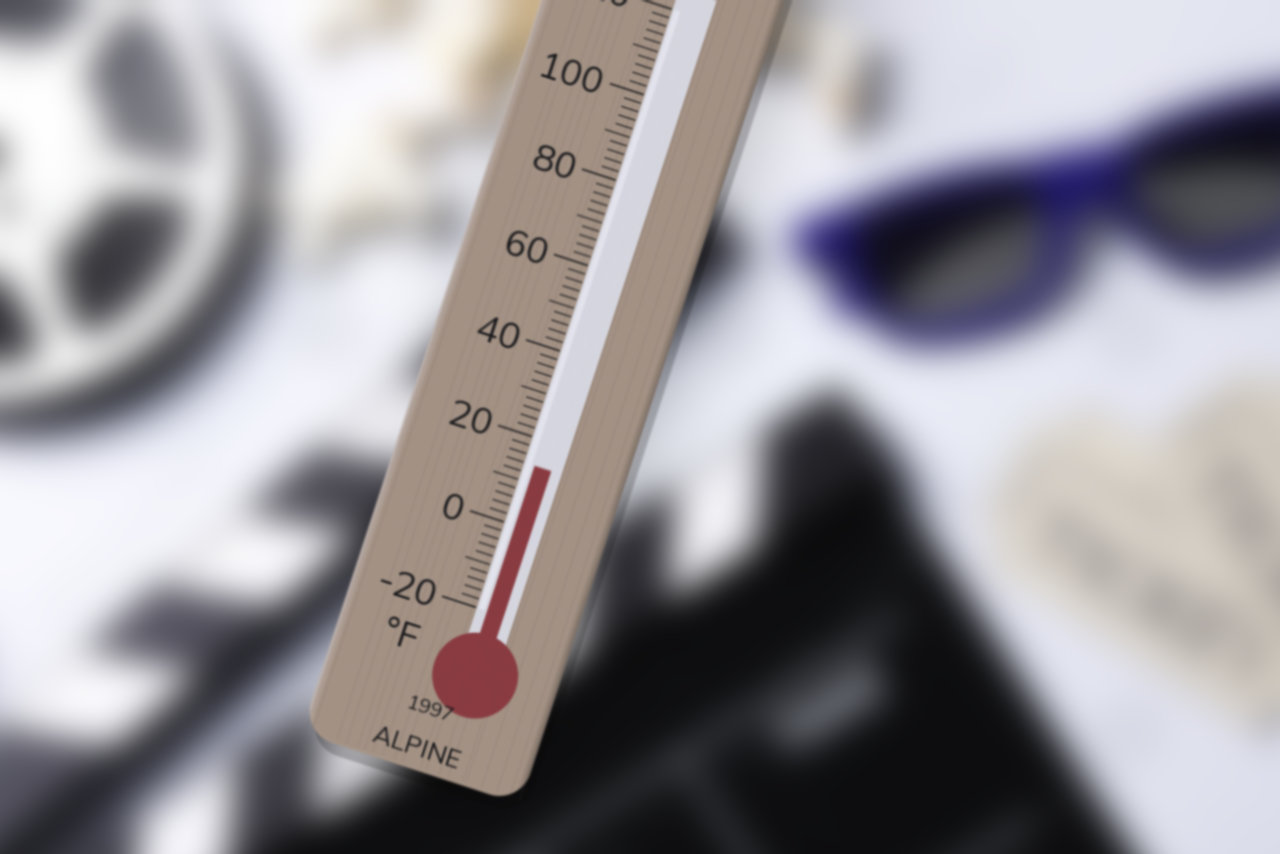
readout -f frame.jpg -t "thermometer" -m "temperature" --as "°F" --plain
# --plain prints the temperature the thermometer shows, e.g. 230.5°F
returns 14°F
